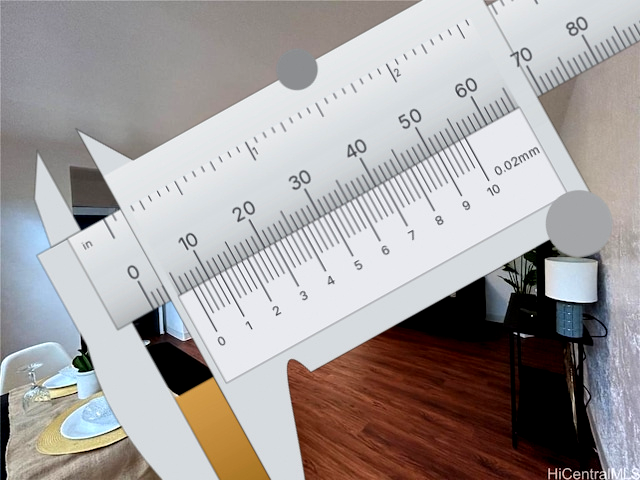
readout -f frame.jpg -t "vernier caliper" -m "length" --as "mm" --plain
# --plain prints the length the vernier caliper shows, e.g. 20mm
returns 7.0mm
